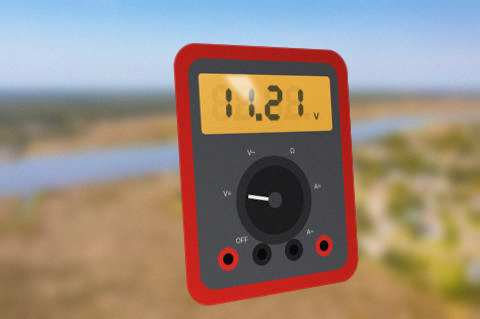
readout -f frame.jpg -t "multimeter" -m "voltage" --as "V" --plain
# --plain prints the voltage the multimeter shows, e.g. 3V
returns 11.21V
